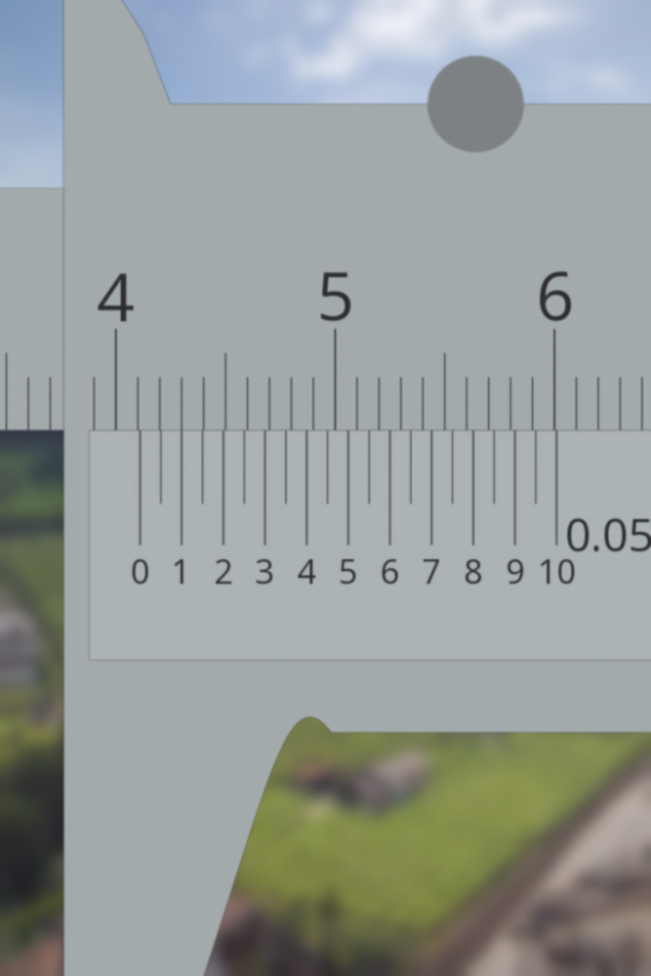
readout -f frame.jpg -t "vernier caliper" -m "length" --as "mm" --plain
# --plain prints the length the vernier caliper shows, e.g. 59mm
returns 41.1mm
